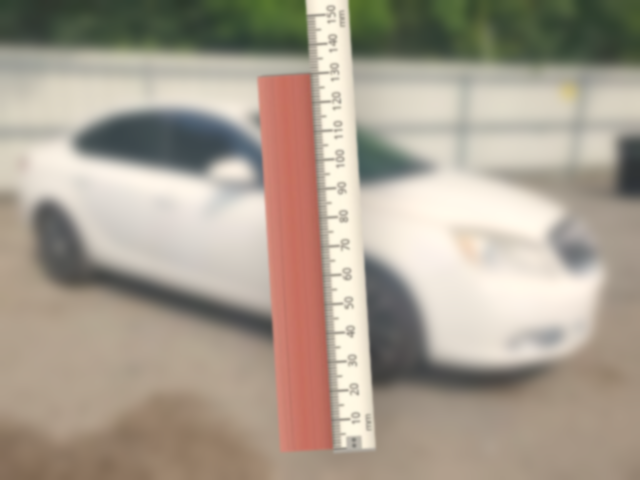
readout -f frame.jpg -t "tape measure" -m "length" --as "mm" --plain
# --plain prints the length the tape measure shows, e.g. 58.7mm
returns 130mm
